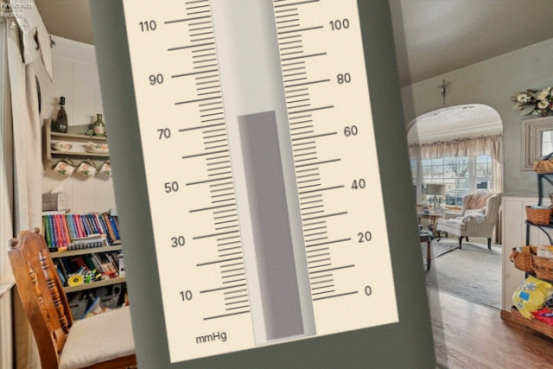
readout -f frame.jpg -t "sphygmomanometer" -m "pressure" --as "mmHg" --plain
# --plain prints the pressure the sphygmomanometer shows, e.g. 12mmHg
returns 72mmHg
